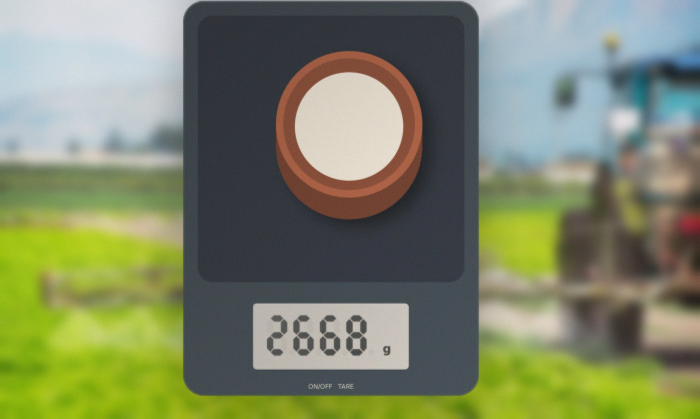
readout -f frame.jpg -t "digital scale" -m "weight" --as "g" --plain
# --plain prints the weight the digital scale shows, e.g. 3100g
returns 2668g
